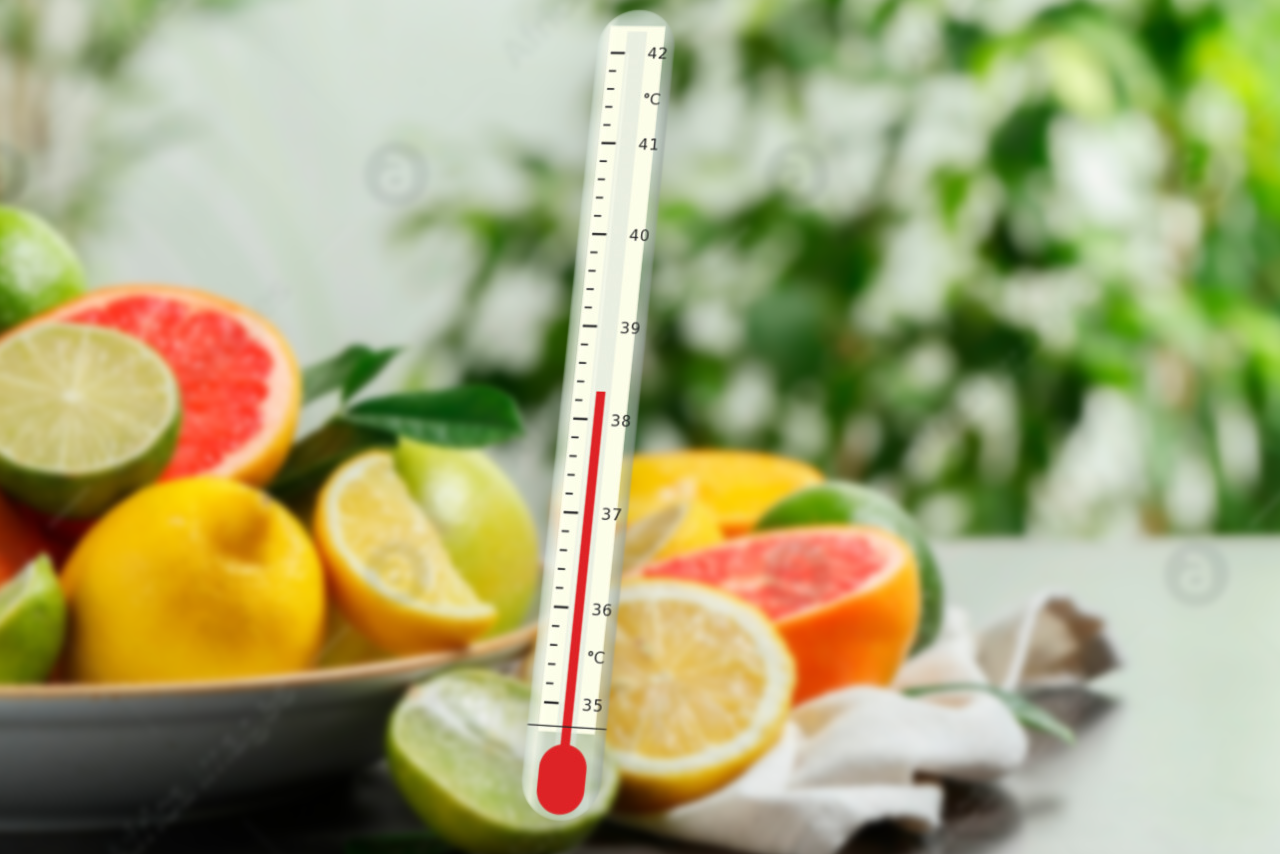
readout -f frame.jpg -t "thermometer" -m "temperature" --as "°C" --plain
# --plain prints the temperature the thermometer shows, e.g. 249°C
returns 38.3°C
